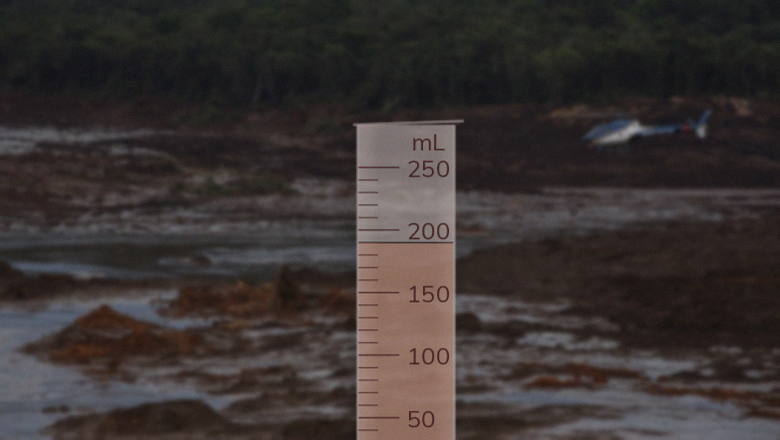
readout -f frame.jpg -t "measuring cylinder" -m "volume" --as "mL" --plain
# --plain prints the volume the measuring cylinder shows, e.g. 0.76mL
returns 190mL
